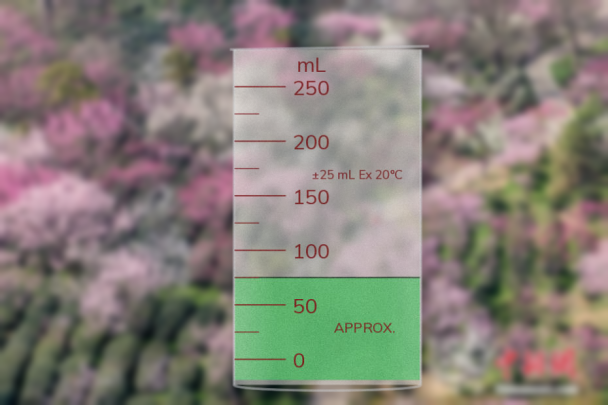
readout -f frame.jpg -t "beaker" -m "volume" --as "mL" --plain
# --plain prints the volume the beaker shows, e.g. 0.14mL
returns 75mL
